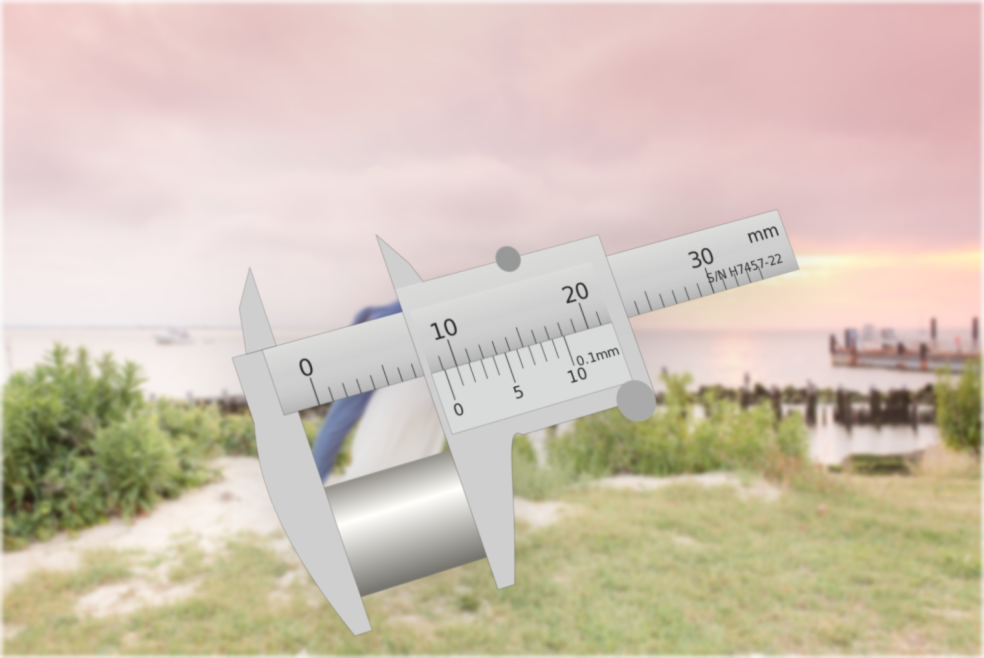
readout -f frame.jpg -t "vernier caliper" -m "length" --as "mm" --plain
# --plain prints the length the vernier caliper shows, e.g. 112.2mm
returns 9.1mm
